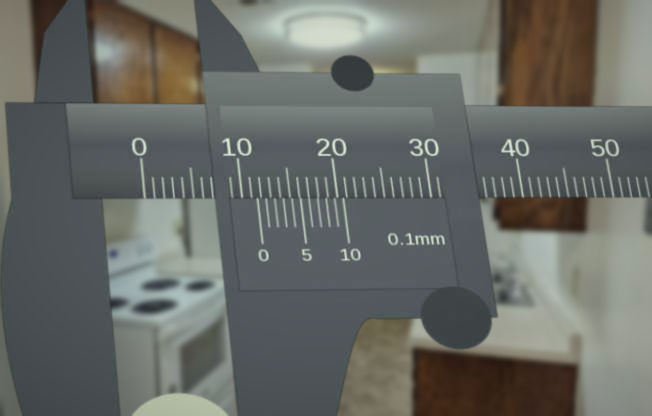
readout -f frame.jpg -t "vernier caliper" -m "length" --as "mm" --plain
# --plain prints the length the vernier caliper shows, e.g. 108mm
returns 11.6mm
